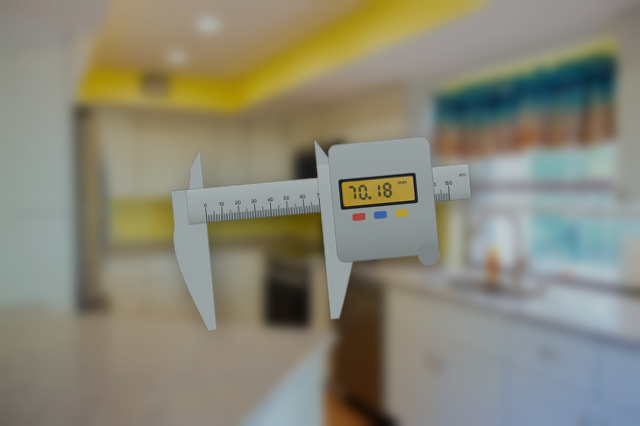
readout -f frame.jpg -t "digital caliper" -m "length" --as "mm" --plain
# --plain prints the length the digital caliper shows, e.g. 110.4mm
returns 70.18mm
